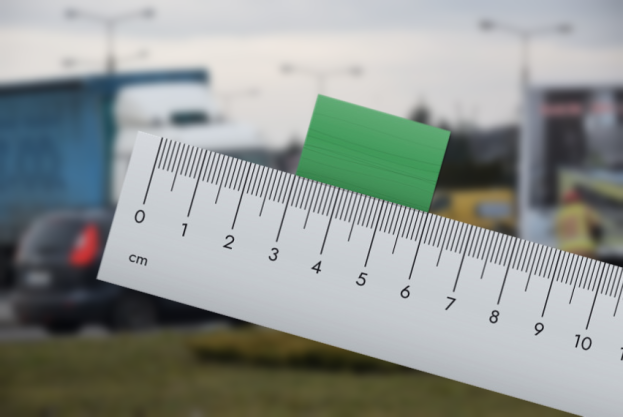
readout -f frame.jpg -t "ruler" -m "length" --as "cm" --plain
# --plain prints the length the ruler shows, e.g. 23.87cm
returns 3cm
